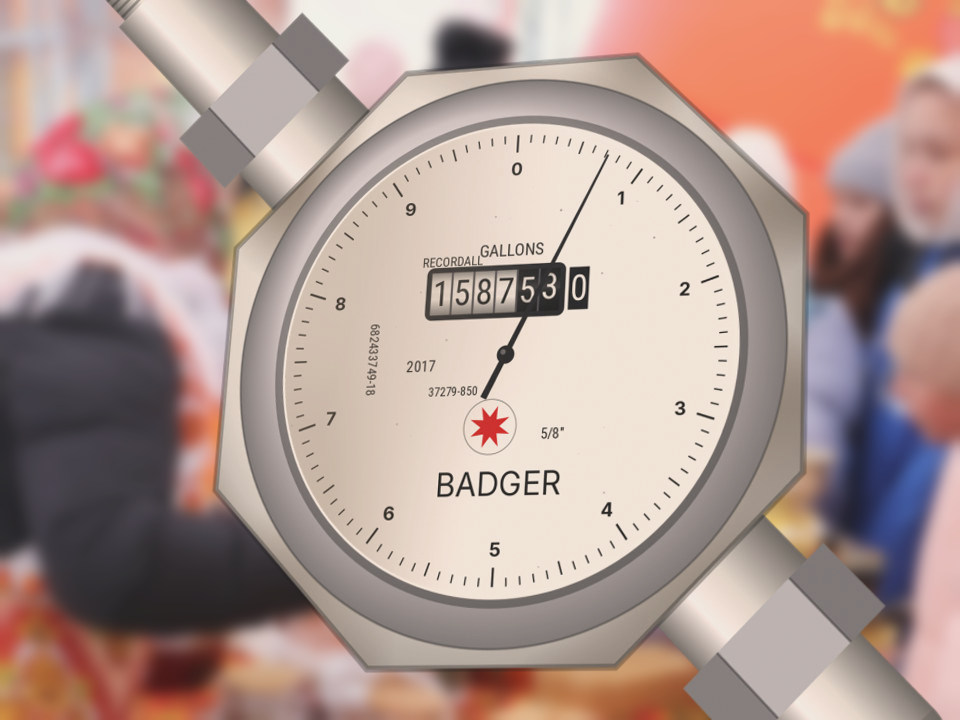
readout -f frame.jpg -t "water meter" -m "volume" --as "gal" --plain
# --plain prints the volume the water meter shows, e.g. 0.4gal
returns 1587530.7gal
